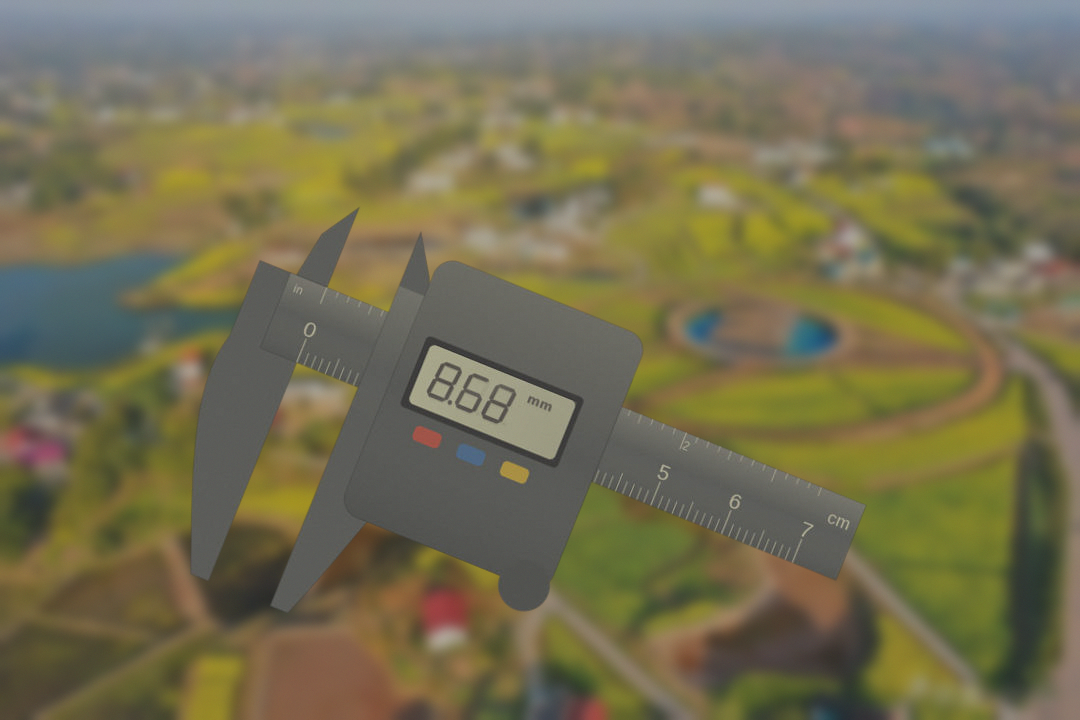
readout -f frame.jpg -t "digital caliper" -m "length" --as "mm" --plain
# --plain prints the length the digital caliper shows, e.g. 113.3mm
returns 8.68mm
